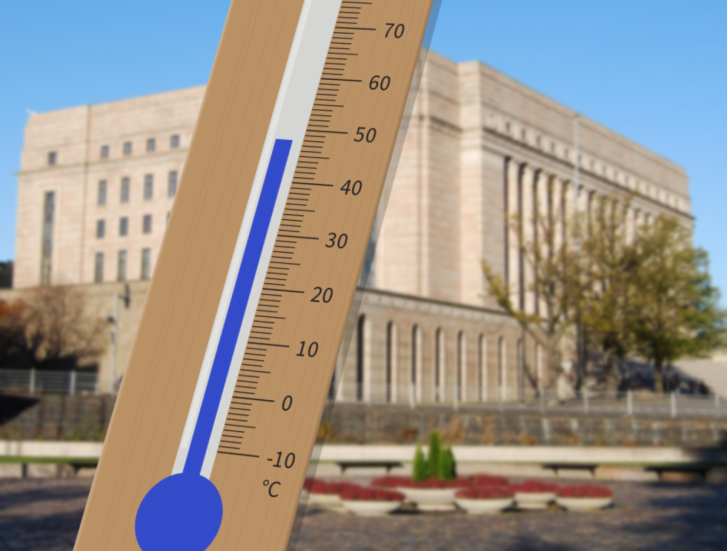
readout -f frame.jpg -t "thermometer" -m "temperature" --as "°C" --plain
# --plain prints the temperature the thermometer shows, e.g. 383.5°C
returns 48°C
